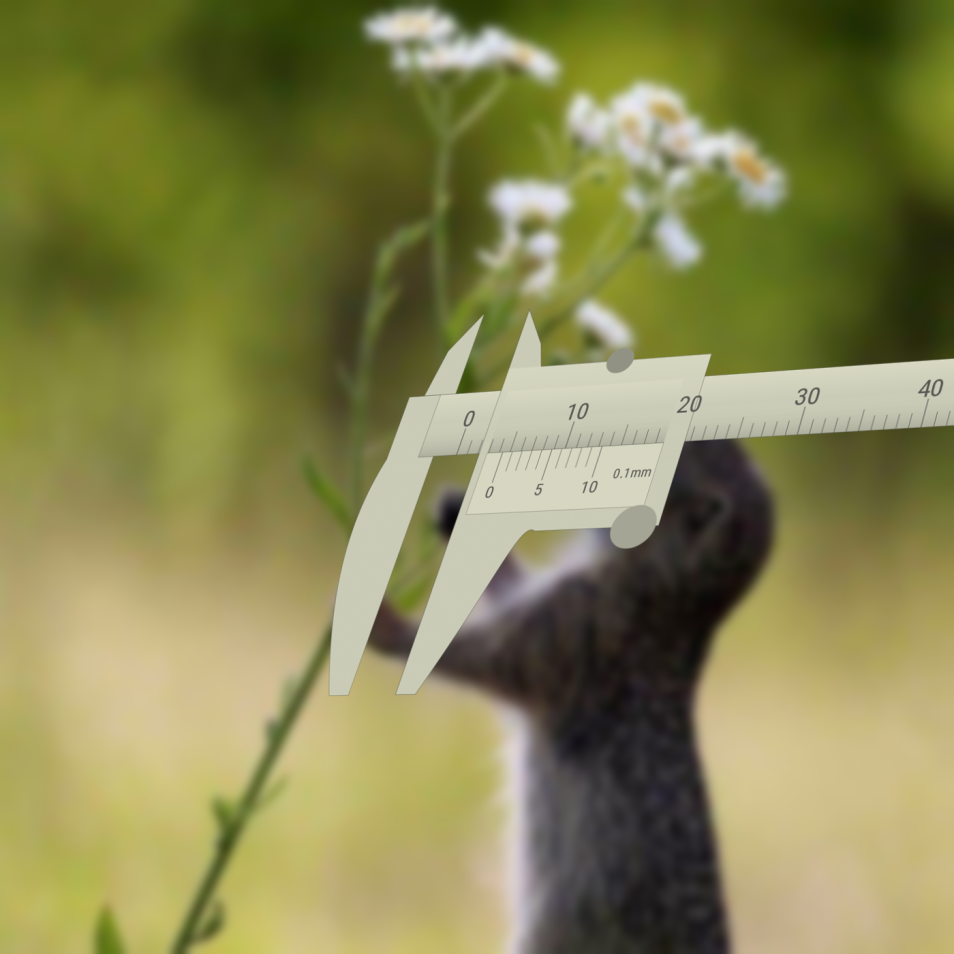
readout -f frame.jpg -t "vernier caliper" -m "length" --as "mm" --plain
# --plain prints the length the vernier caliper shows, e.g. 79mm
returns 4.3mm
